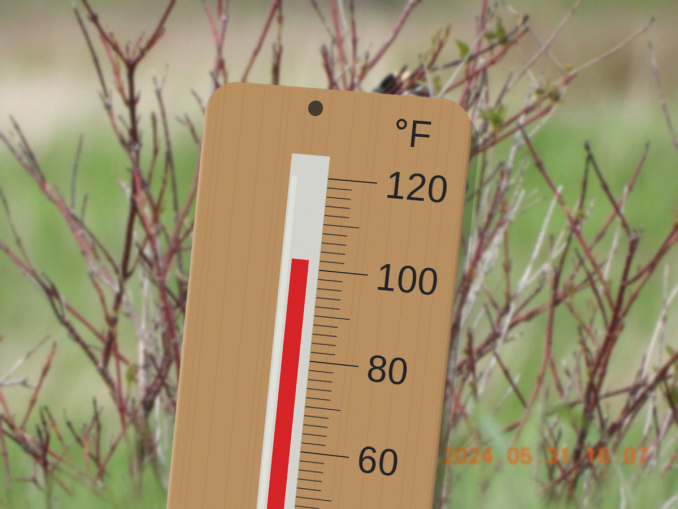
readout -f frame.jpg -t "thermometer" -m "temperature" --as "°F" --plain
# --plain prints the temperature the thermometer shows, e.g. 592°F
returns 102°F
